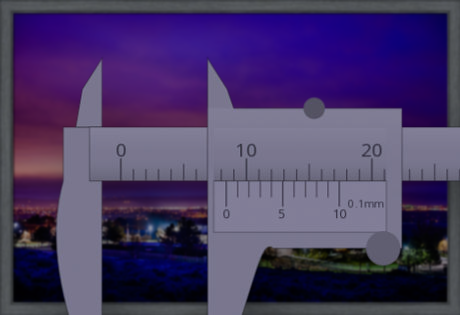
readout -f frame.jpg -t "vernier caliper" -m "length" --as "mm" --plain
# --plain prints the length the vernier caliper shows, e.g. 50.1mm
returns 8.4mm
